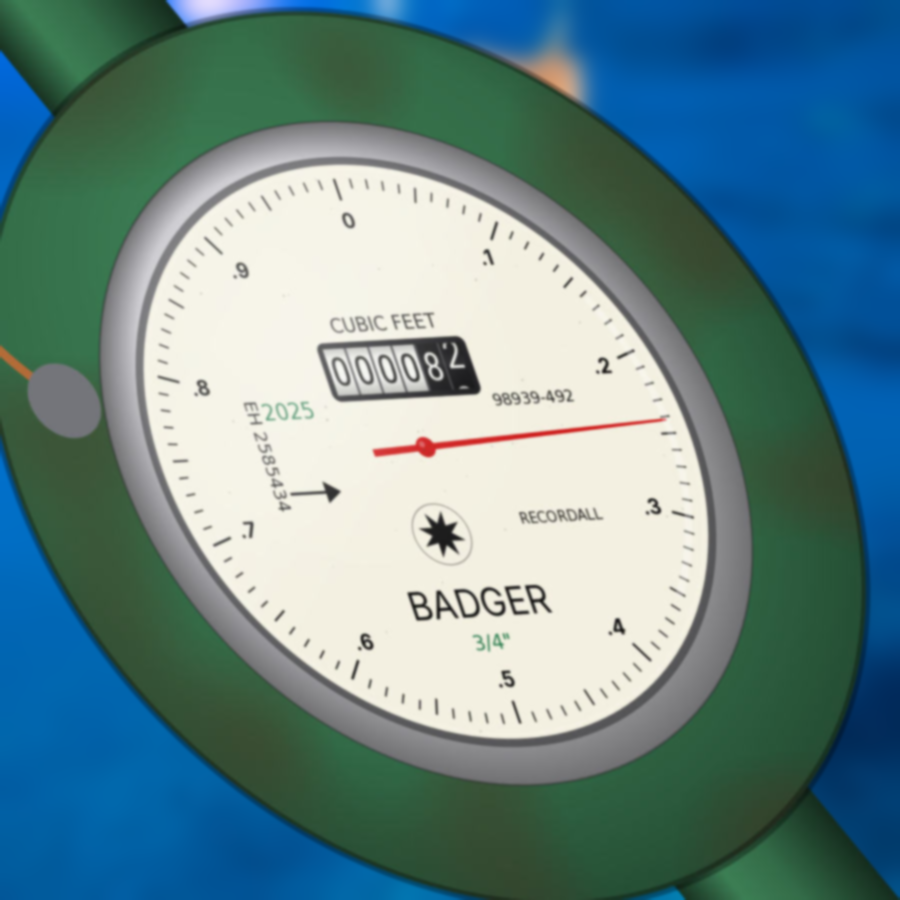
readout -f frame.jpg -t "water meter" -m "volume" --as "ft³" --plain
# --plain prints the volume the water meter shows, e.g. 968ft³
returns 82.24ft³
